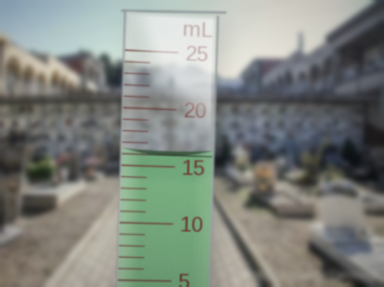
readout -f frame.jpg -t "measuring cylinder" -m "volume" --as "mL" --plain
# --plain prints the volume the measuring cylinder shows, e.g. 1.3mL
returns 16mL
